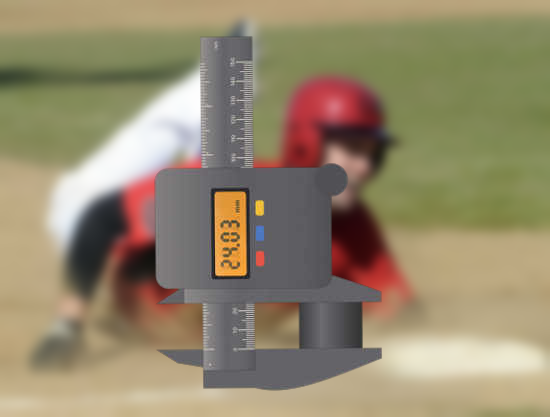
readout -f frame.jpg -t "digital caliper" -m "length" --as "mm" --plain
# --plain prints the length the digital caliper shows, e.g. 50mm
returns 24.03mm
